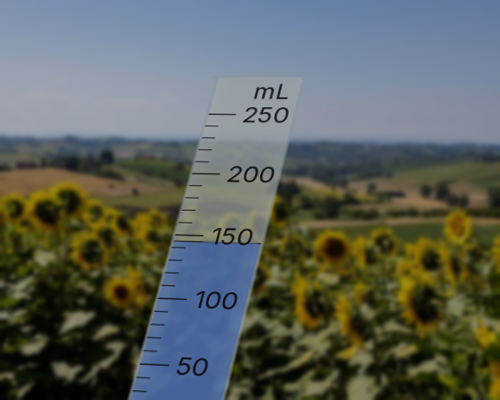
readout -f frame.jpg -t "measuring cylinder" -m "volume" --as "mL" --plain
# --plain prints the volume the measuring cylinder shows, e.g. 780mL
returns 145mL
